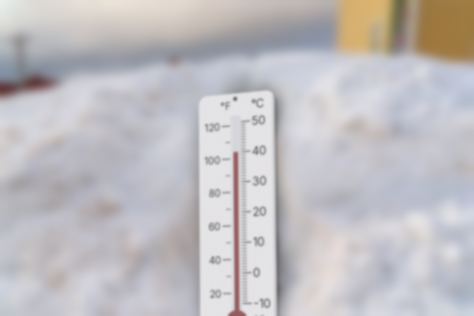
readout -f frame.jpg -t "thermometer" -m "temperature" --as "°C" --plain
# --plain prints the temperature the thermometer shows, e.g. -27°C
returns 40°C
